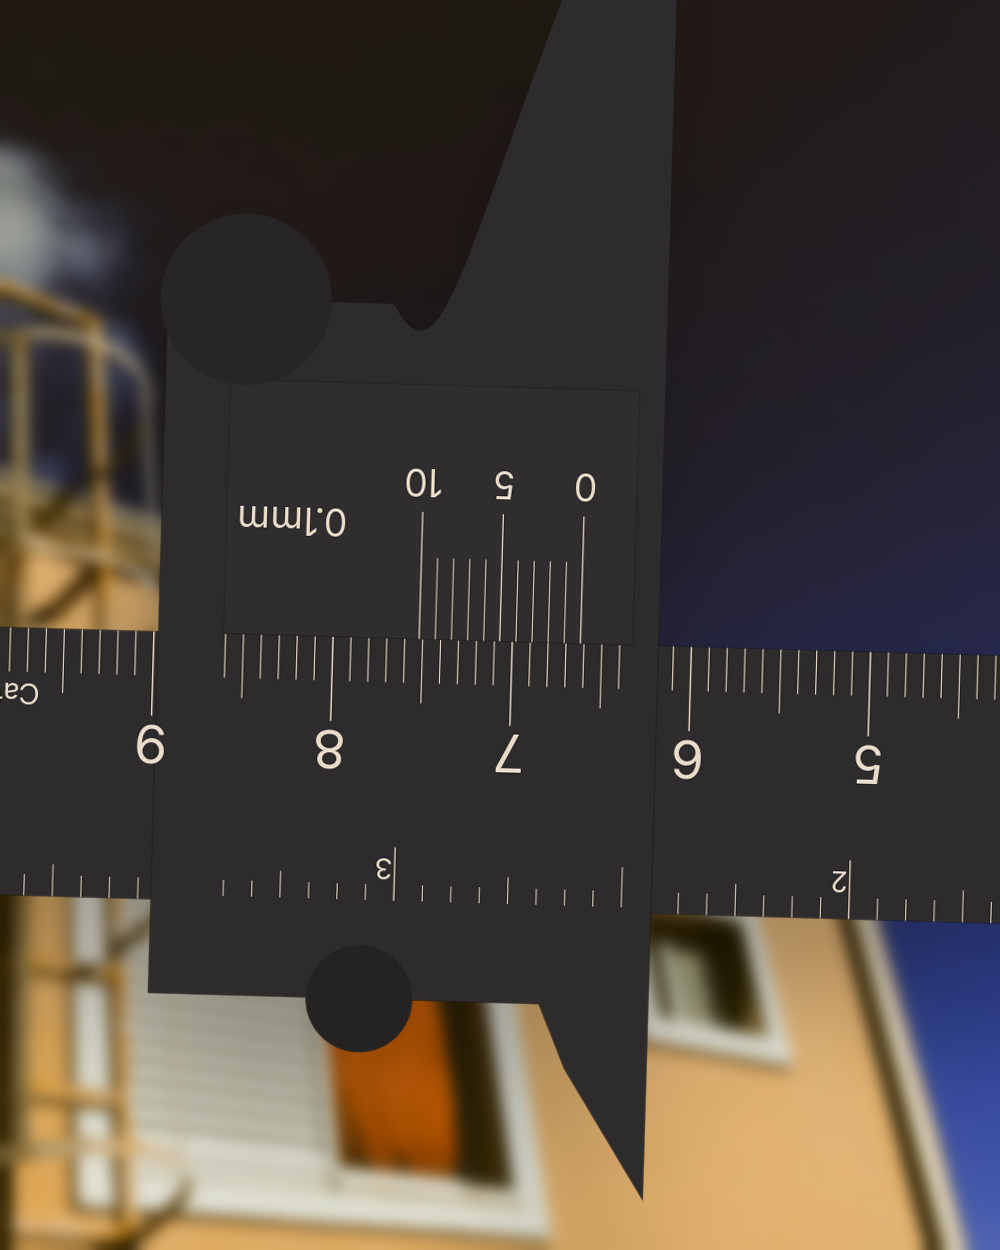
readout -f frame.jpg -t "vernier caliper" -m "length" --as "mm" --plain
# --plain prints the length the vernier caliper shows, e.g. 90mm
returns 66.2mm
